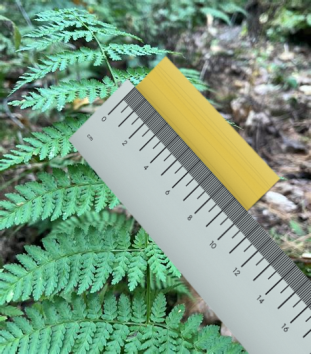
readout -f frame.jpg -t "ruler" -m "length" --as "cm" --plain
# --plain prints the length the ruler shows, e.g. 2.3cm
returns 10cm
